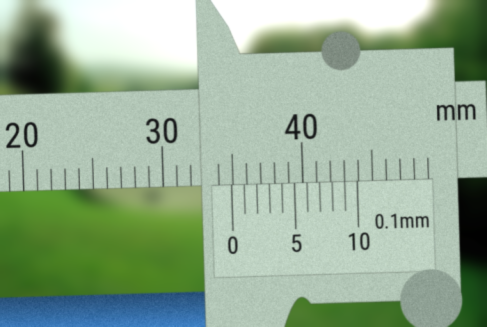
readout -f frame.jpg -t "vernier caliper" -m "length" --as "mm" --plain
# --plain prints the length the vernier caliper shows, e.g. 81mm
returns 34.9mm
